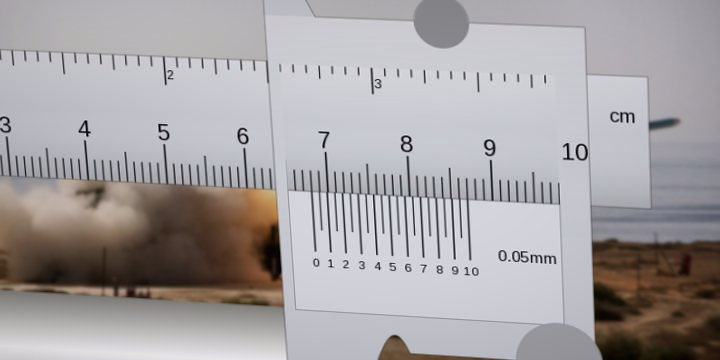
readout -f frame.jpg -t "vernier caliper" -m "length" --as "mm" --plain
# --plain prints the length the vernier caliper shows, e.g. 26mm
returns 68.0mm
